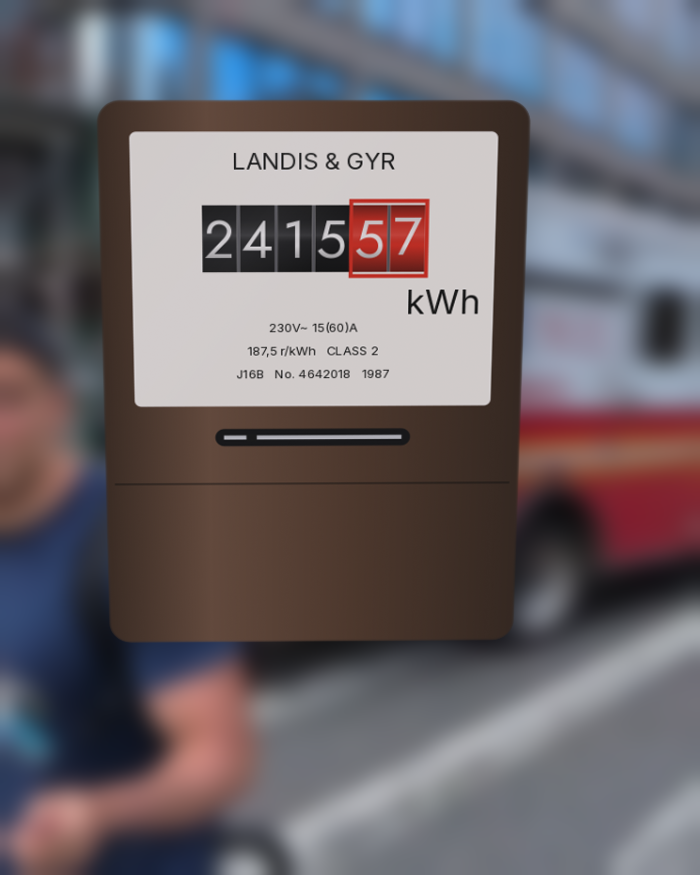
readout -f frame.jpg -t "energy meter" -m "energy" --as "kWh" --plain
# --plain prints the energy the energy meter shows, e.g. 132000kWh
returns 2415.57kWh
